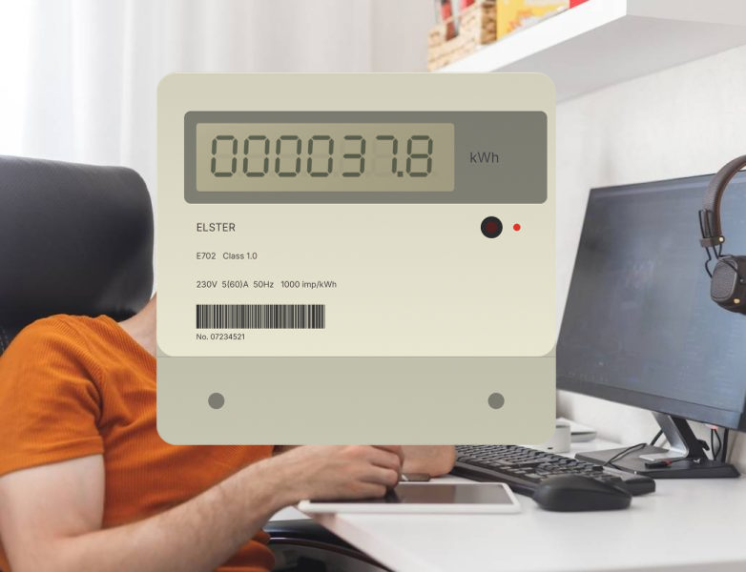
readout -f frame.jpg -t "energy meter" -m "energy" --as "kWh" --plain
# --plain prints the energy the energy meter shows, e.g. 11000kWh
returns 37.8kWh
